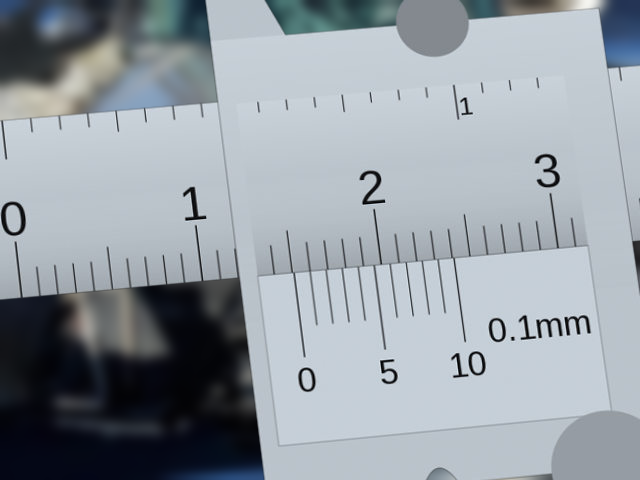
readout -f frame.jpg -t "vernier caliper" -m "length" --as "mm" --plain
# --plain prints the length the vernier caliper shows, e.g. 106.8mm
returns 15.1mm
